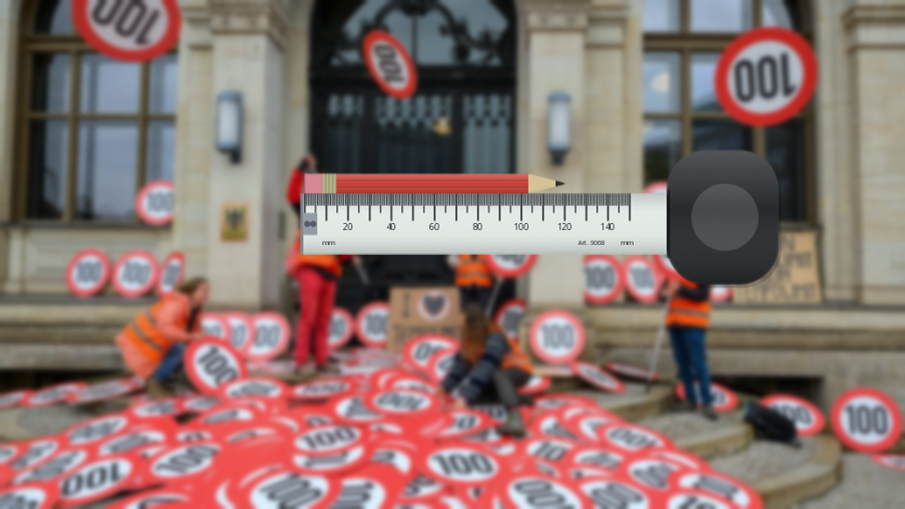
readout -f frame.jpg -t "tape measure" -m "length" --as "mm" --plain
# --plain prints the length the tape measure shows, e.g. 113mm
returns 120mm
